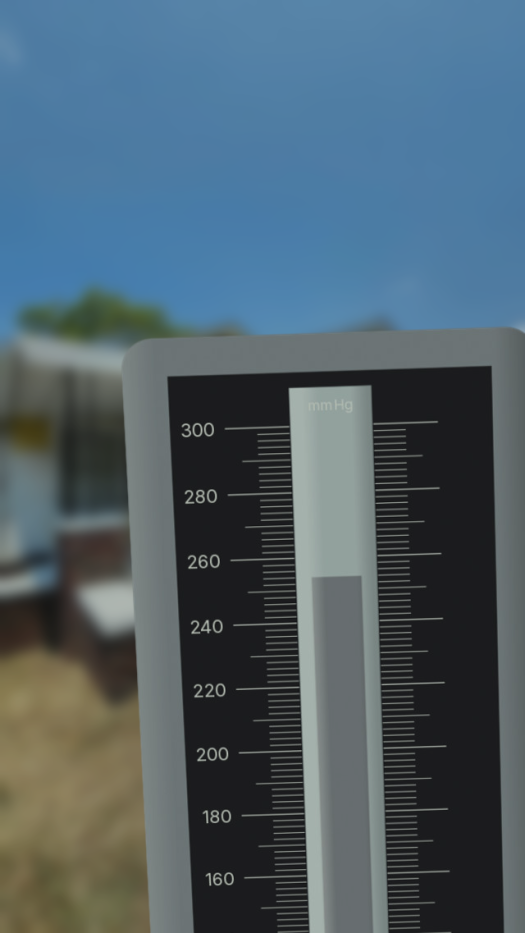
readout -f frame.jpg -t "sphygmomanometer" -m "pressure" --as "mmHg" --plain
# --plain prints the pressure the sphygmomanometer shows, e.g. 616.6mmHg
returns 254mmHg
